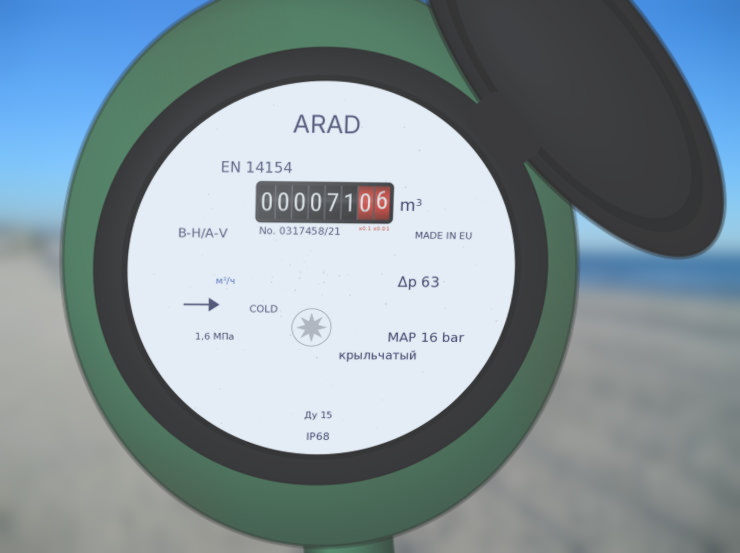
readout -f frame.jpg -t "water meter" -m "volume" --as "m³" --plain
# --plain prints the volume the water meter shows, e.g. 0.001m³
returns 71.06m³
